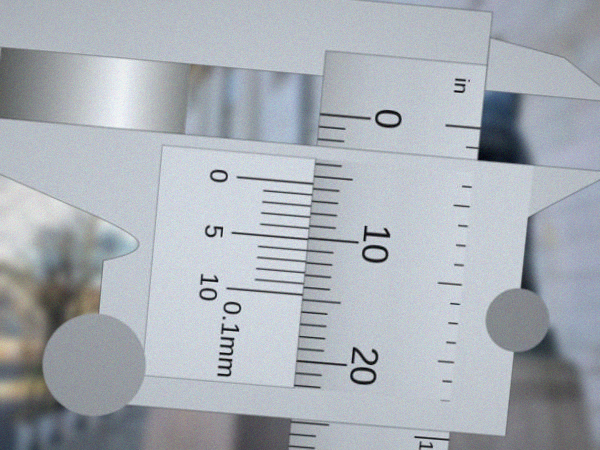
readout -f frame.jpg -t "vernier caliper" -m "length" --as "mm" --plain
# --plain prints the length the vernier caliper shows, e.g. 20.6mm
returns 5.6mm
